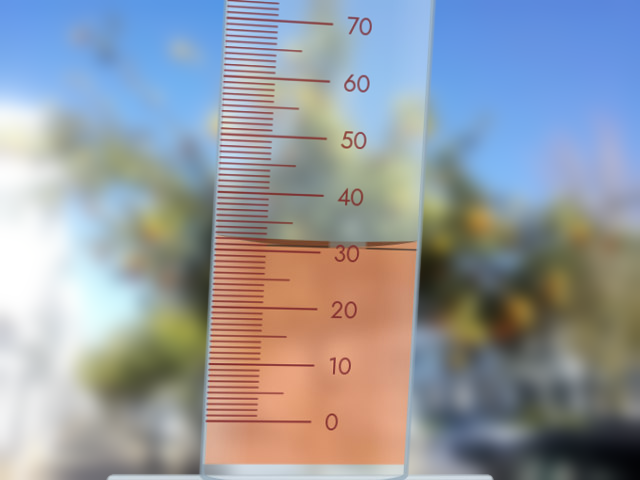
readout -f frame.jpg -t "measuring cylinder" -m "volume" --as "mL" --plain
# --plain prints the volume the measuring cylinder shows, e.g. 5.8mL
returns 31mL
